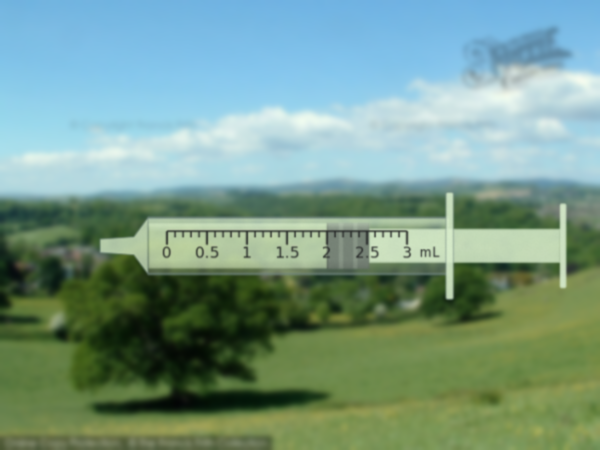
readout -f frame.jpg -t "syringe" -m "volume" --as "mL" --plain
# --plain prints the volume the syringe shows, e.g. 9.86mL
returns 2mL
